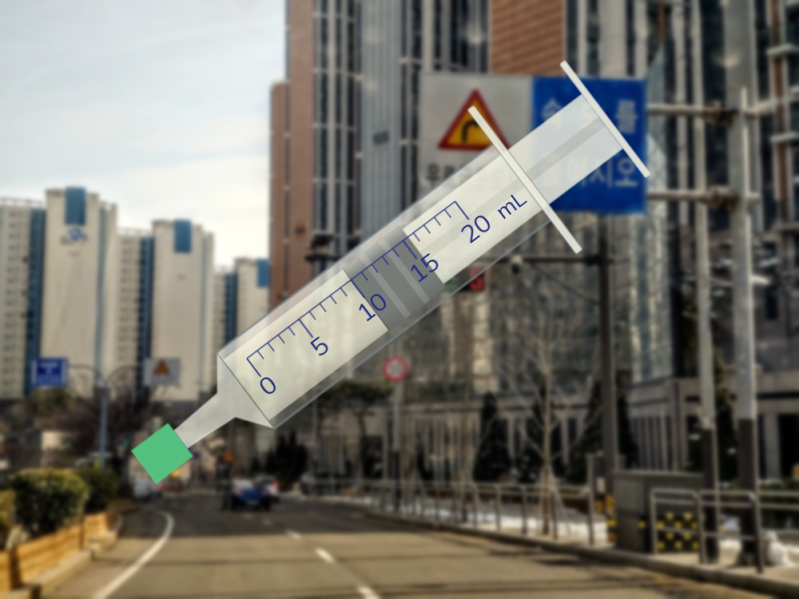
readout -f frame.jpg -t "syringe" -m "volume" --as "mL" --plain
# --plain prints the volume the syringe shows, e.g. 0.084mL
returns 10mL
